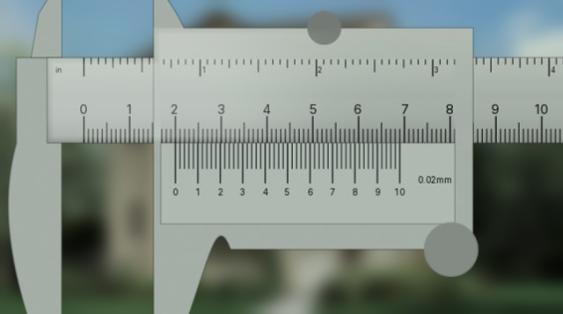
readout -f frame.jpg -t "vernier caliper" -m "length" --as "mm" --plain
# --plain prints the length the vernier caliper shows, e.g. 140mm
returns 20.0mm
